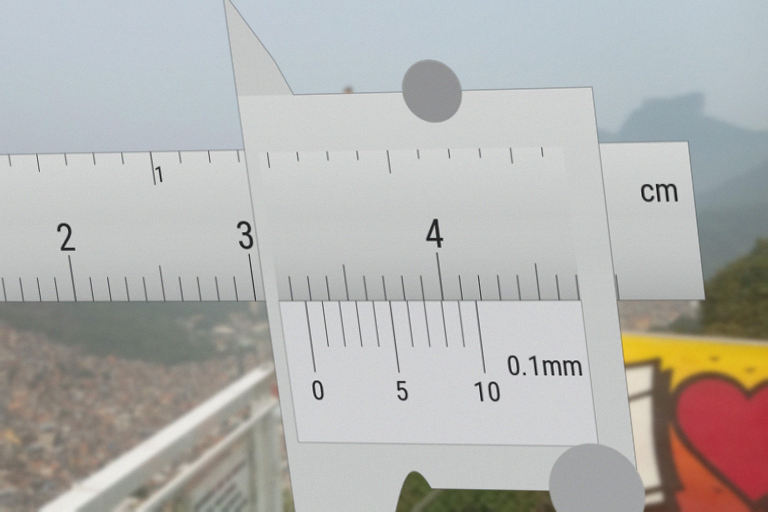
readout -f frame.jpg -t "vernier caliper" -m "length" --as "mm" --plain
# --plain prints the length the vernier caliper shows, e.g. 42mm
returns 32.7mm
